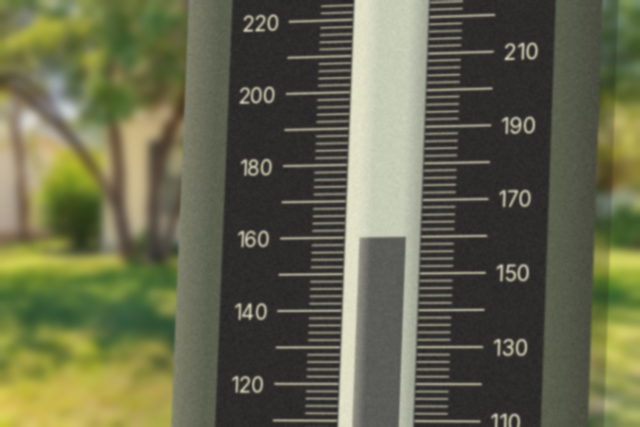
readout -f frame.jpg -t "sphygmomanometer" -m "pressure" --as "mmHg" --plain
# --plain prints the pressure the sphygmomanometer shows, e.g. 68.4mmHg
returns 160mmHg
